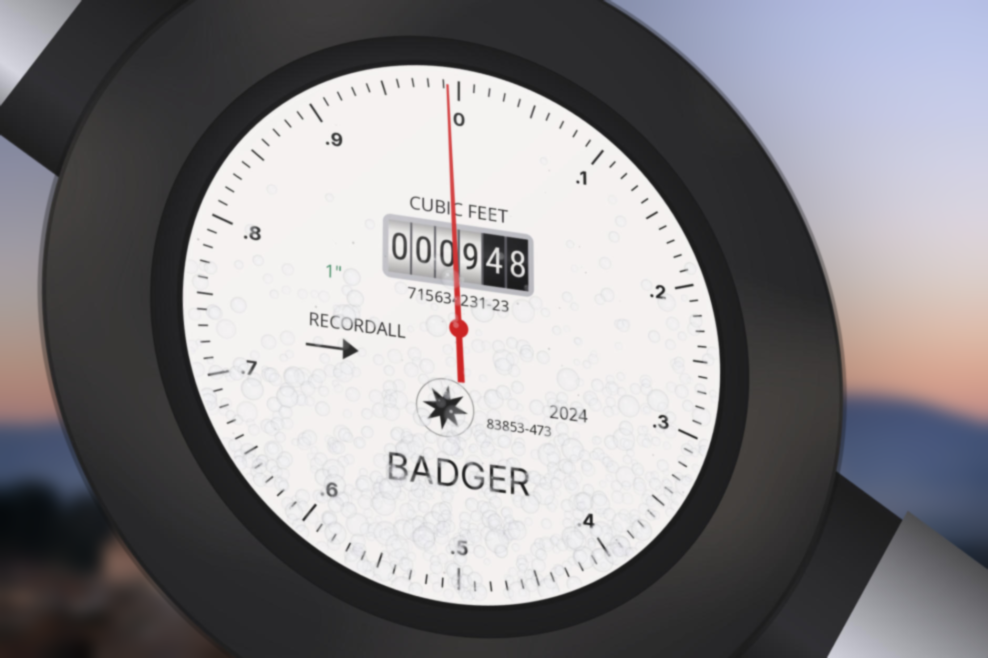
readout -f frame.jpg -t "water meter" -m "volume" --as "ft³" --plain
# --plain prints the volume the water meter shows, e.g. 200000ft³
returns 947.99ft³
